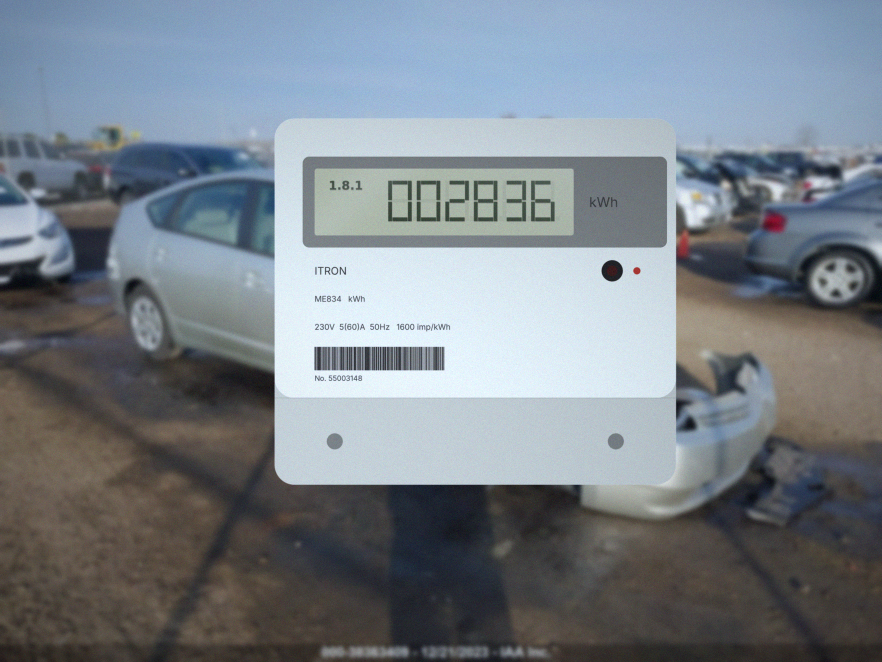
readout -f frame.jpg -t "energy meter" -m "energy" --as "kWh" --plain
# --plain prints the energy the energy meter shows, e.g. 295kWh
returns 2836kWh
